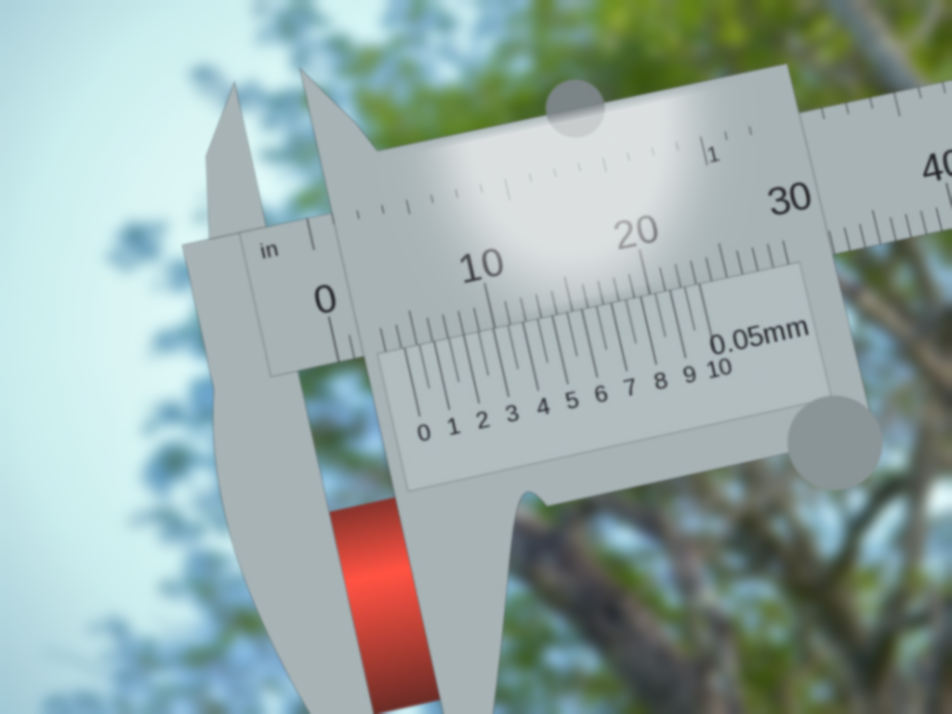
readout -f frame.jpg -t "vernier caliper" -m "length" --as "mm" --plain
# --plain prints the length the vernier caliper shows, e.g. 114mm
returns 4.2mm
